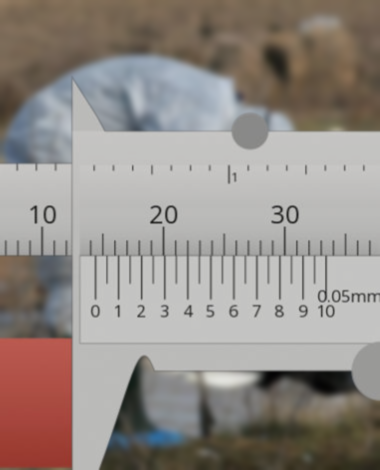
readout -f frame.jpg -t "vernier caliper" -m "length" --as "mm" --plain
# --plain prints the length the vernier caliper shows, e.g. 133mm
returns 14.4mm
